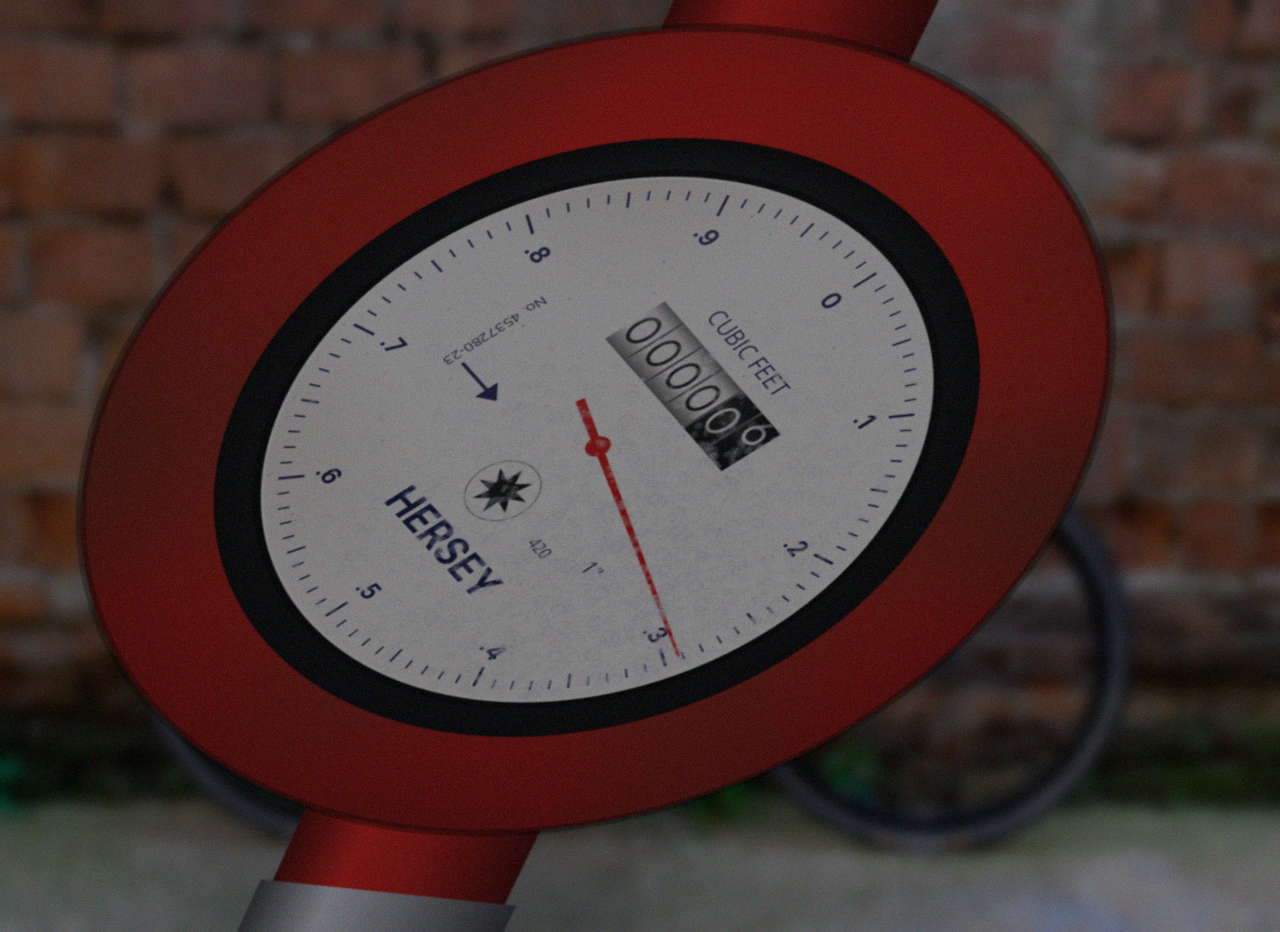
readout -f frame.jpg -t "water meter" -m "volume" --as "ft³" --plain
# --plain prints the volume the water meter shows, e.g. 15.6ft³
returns 6.29ft³
